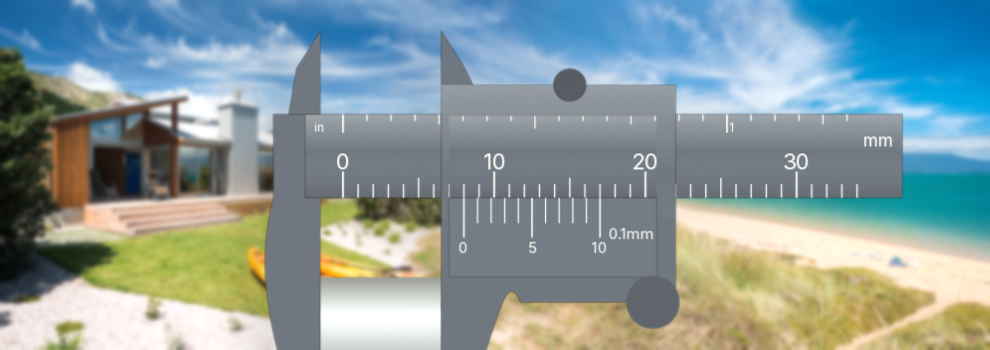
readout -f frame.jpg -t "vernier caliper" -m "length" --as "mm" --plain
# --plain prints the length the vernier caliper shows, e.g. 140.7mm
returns 8.0mm
